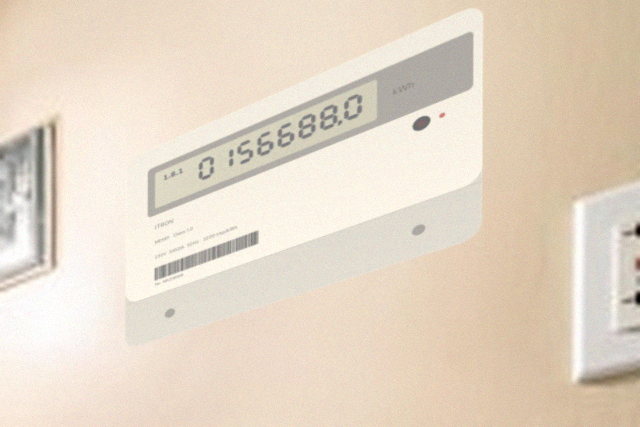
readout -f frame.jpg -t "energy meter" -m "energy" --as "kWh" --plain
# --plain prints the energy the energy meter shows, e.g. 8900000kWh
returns 156688.0kWh
